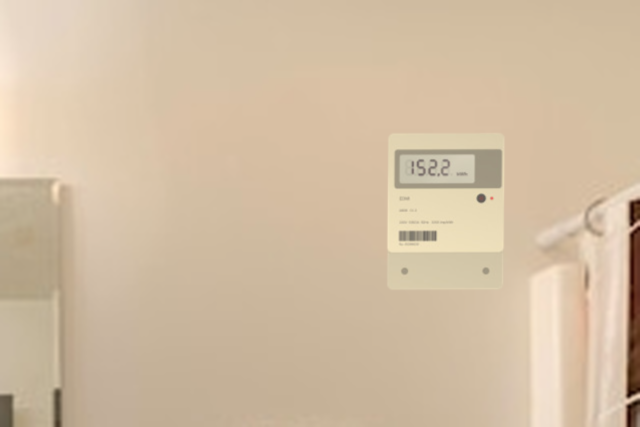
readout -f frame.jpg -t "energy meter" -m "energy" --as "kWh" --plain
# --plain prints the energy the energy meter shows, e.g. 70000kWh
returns 152.2kWh
